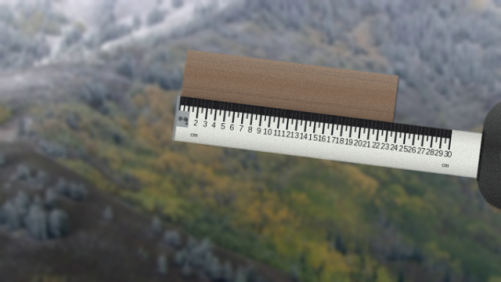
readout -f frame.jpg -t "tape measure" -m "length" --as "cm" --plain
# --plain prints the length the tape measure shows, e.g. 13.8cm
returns 23.5cm
